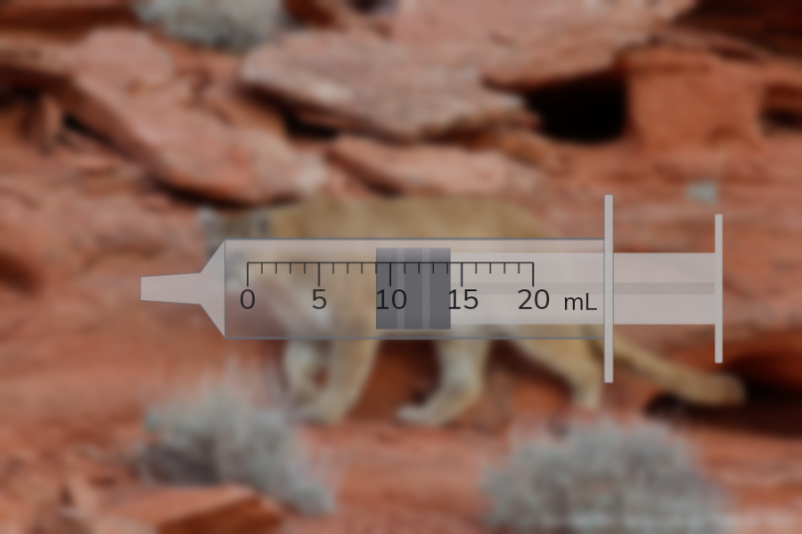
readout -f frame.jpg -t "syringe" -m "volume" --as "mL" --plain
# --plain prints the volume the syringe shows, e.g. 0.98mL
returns 9mL
